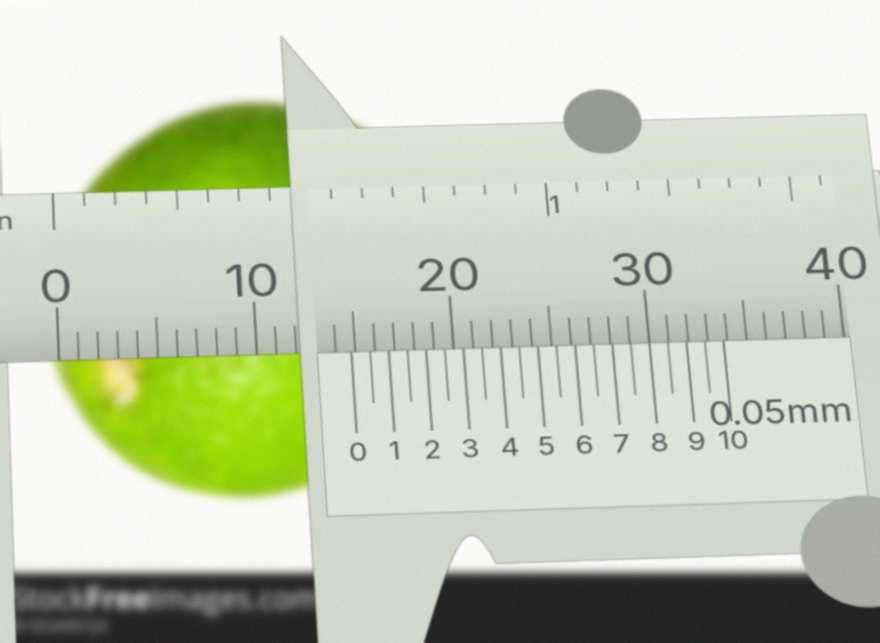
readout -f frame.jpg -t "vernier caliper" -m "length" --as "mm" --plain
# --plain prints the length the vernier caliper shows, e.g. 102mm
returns 14.8mm
